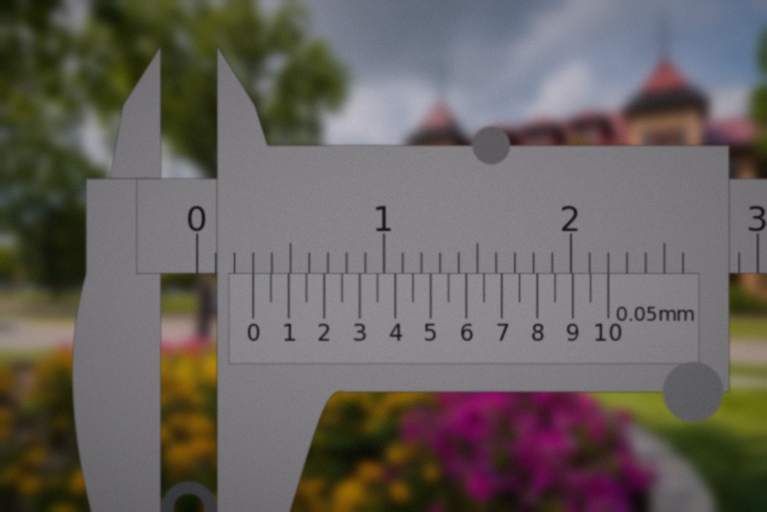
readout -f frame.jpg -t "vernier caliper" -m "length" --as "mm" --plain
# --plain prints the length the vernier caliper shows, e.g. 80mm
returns 3.0mm
